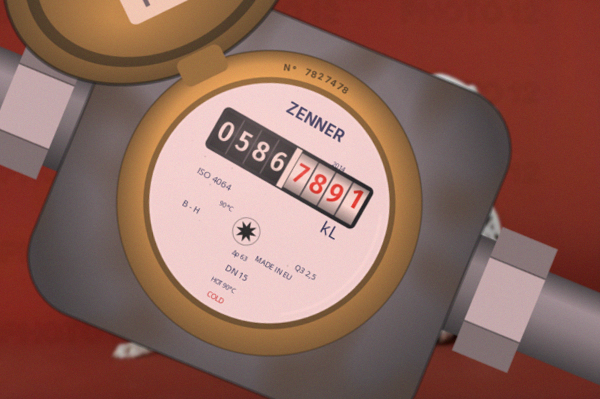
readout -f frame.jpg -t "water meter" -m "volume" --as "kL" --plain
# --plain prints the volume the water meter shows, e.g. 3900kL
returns 586.7891kL
